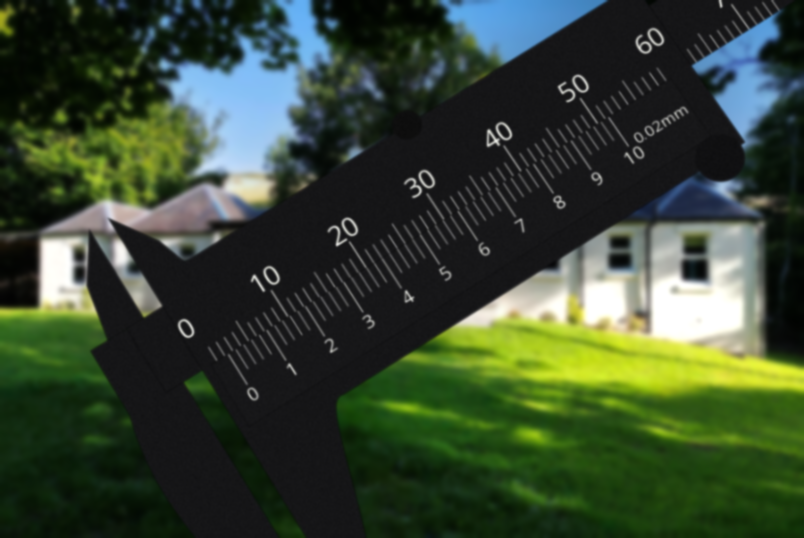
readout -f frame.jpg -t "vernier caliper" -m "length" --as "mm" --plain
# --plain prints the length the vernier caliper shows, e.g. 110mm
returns 2.4mm
